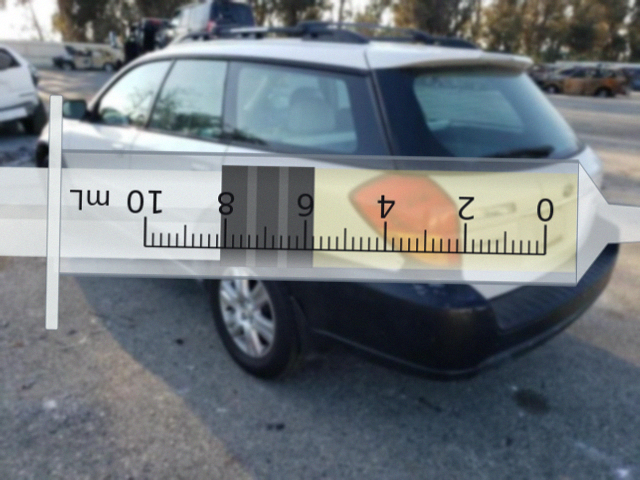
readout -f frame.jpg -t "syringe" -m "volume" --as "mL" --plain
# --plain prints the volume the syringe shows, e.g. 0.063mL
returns 5.8mL
